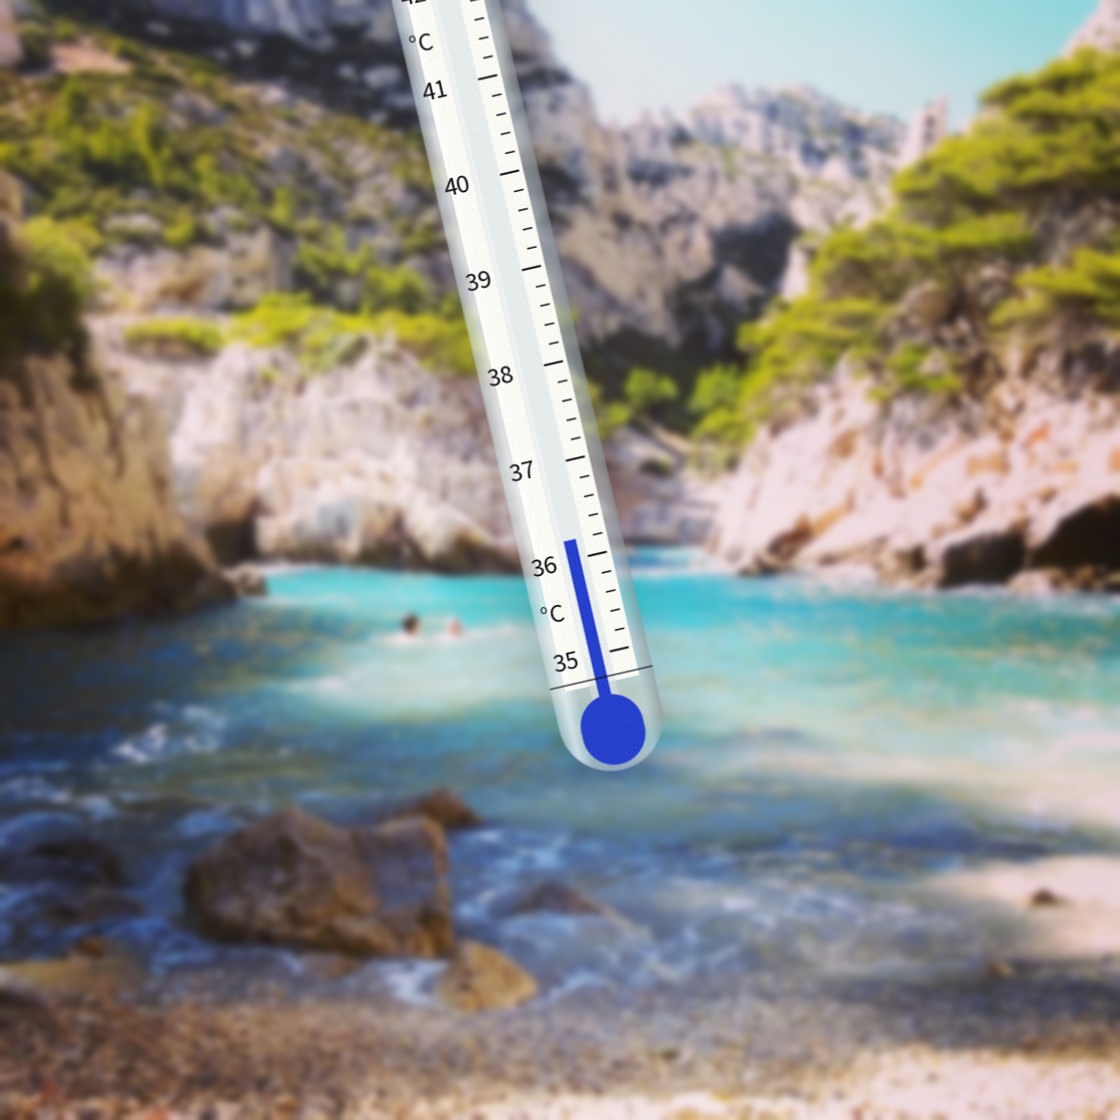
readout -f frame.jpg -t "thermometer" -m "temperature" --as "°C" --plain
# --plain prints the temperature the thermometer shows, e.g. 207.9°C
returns 36.2°C
